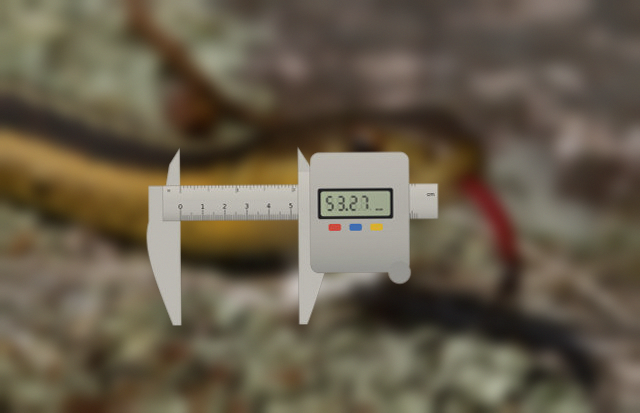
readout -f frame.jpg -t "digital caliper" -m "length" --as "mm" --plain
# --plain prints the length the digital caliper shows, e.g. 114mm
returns 53.27mm
